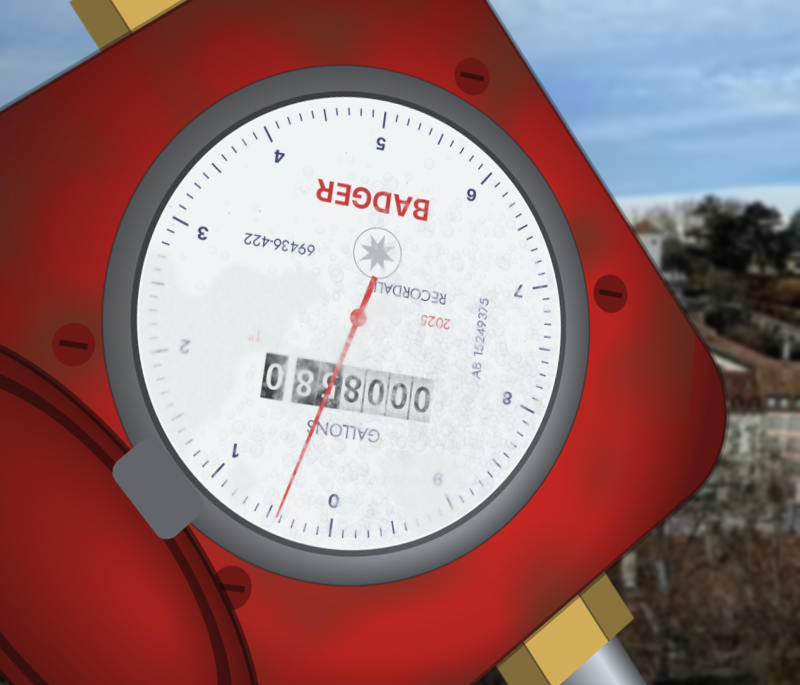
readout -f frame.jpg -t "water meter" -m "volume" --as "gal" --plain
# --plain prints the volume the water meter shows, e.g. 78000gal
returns 8580.4gal
